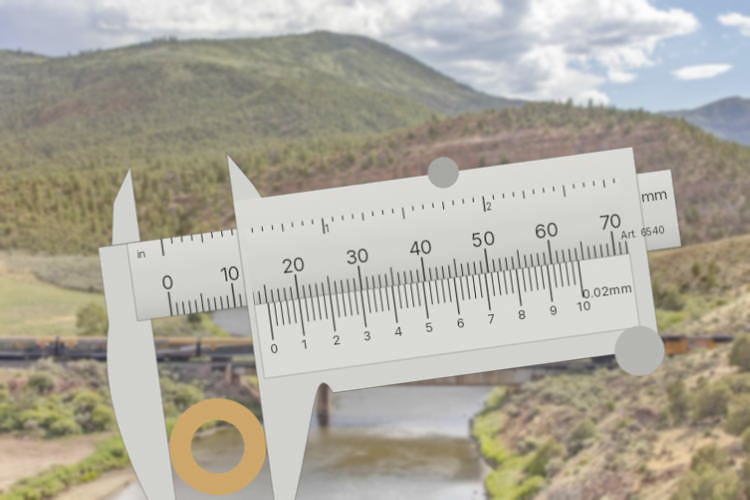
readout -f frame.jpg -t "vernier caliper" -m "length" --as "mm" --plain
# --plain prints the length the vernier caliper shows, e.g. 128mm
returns 15.2mm
